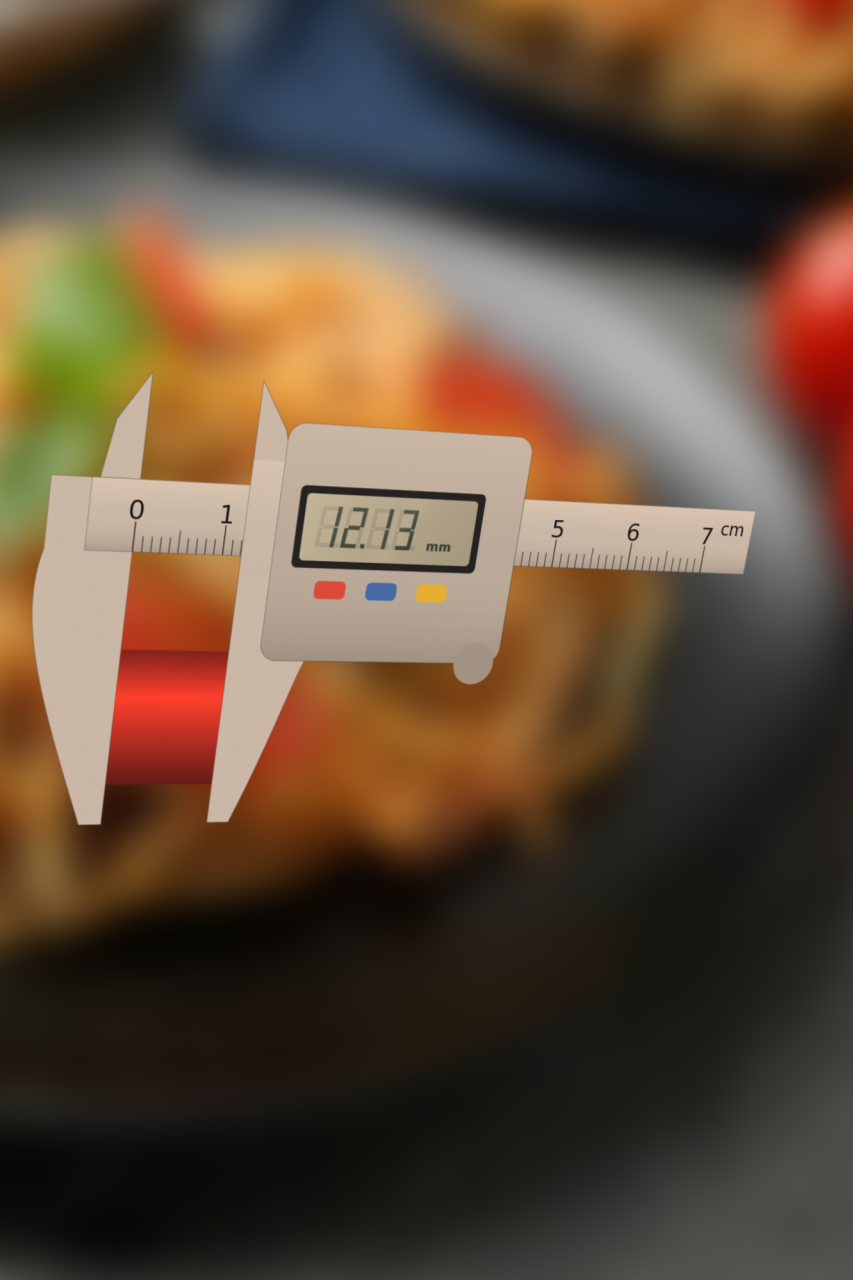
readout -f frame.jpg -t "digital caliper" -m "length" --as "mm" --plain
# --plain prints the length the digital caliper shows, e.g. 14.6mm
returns 12.13mm
